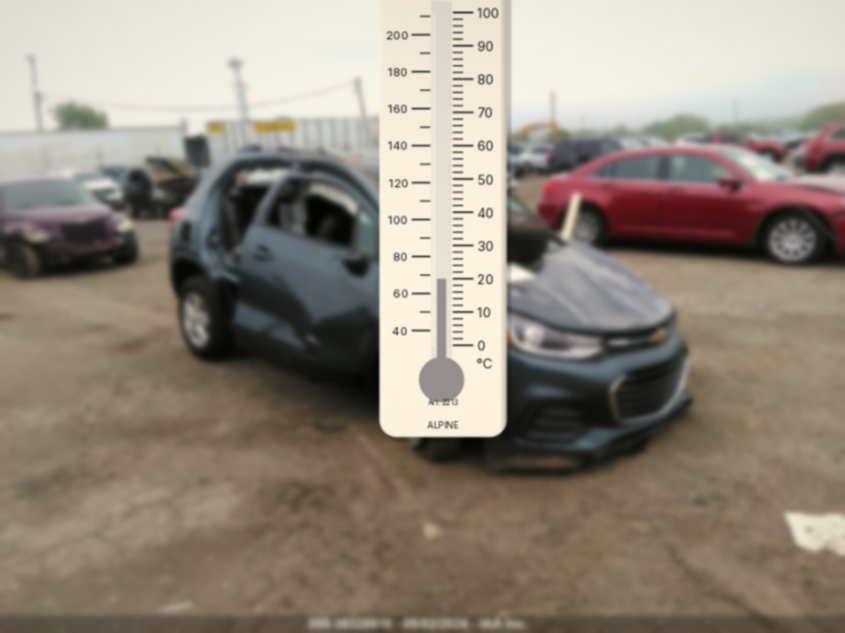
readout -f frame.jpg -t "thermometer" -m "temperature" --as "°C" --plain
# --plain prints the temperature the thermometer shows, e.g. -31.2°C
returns 20°C
